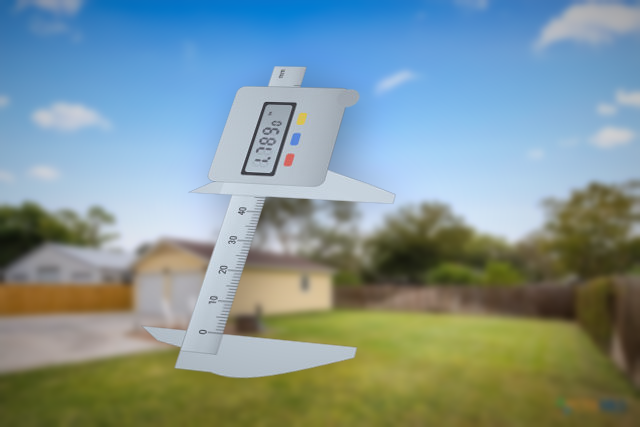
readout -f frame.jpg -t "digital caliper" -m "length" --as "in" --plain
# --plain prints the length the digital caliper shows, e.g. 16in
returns 1.7890in
